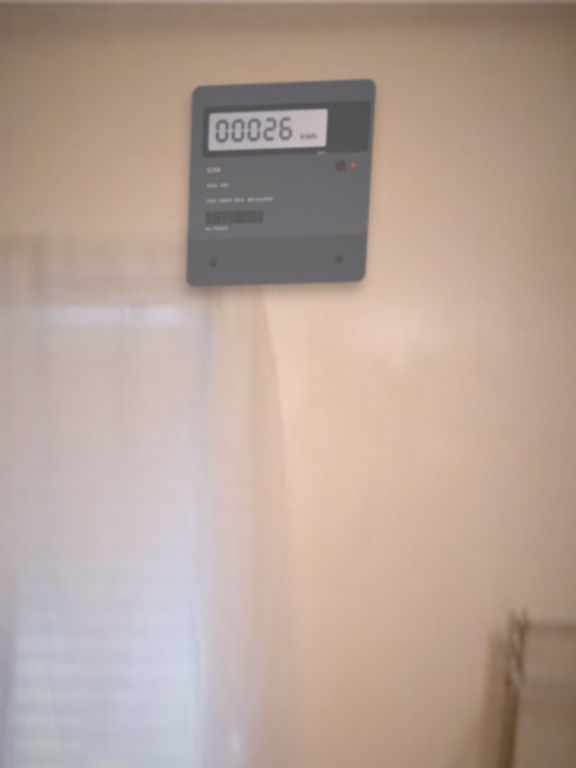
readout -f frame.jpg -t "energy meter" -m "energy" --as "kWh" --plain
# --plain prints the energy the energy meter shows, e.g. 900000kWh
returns 26kWh
